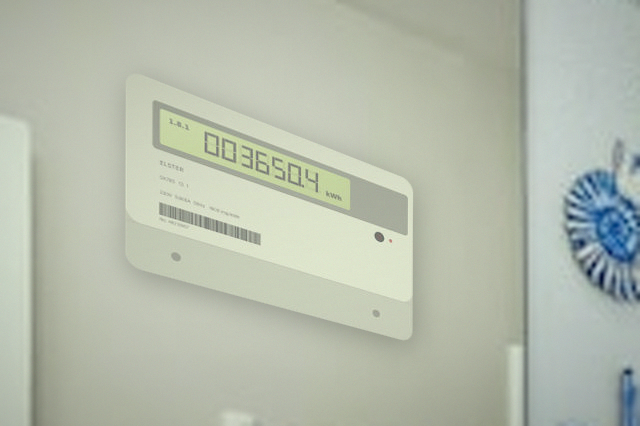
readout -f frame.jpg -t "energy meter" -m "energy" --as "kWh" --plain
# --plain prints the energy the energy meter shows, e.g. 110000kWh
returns 3650.4kWh
